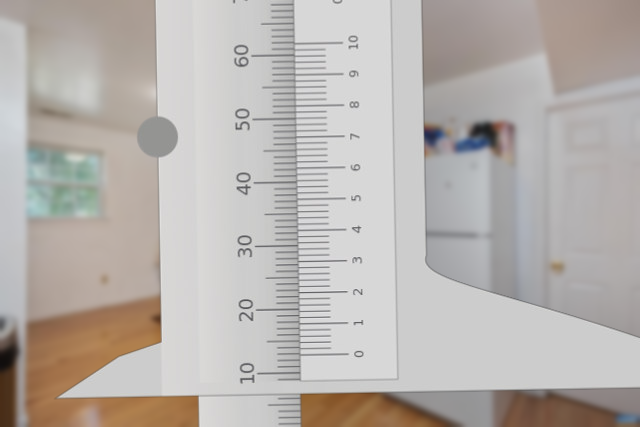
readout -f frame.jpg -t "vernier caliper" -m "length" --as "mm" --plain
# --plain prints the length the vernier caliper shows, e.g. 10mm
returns 12.8mm
